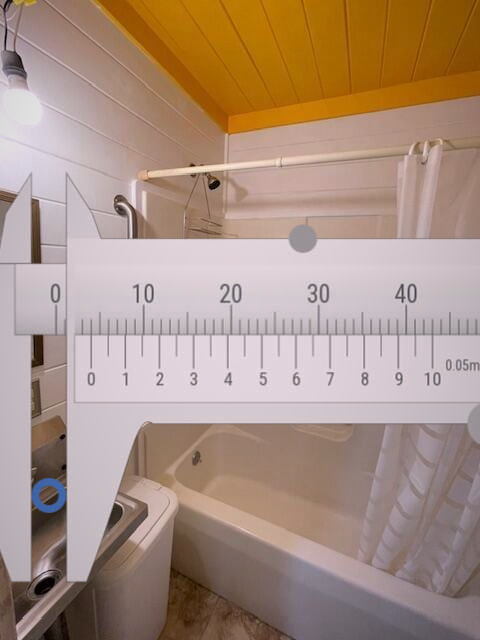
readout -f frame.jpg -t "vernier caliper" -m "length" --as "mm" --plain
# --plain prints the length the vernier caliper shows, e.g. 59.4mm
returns 4.0mm
